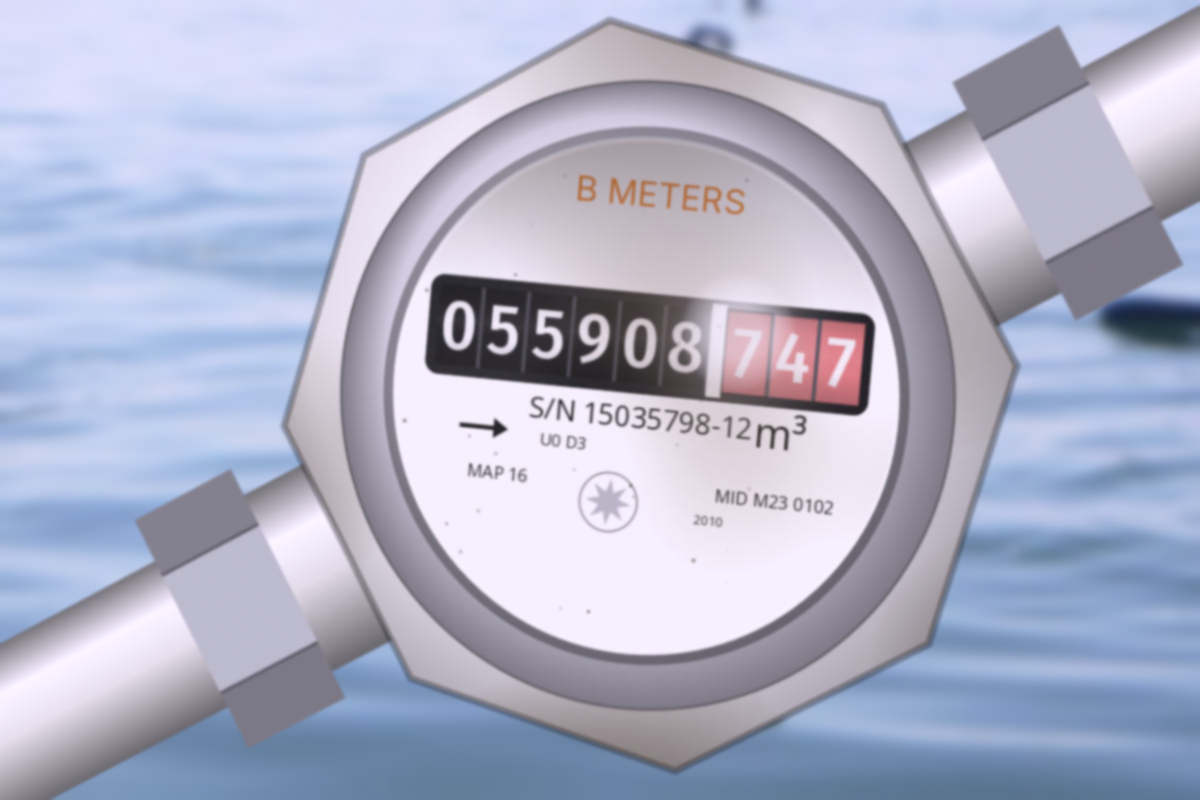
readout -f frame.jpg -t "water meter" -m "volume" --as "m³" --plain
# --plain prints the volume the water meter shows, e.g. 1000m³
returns 55908.747m³
